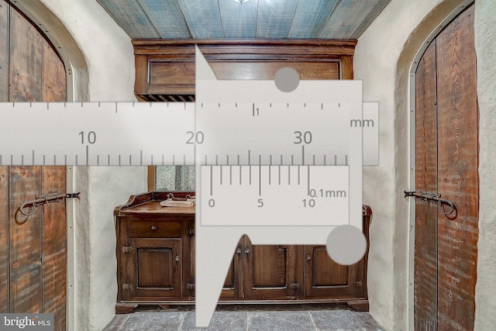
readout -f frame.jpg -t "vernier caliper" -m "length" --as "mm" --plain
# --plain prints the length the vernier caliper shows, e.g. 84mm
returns 21.5mm
